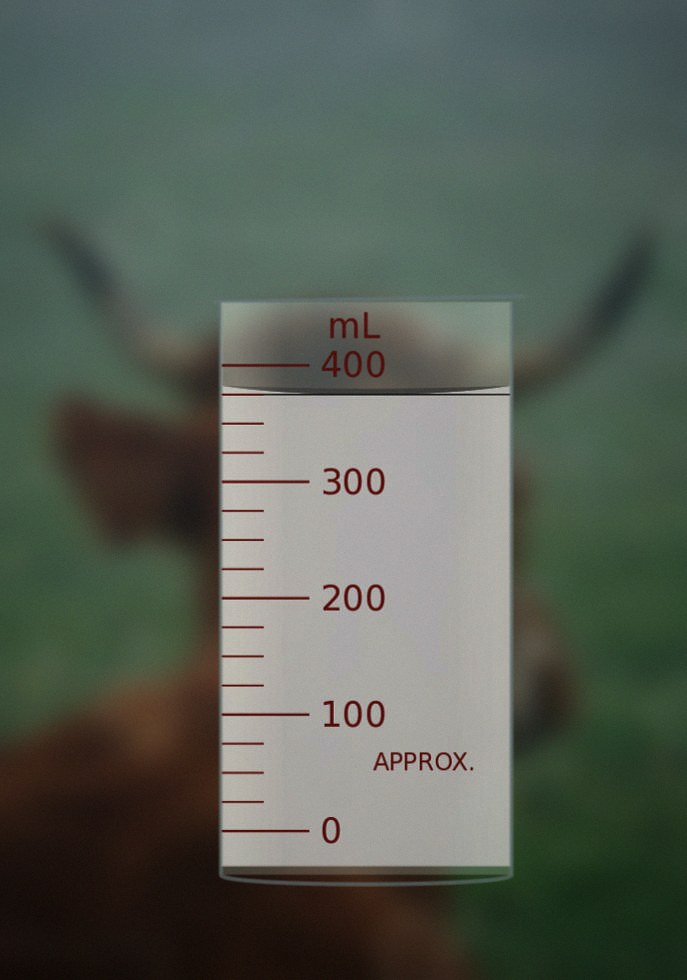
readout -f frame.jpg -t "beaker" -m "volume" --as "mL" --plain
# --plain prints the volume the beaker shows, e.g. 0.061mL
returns 375mL
